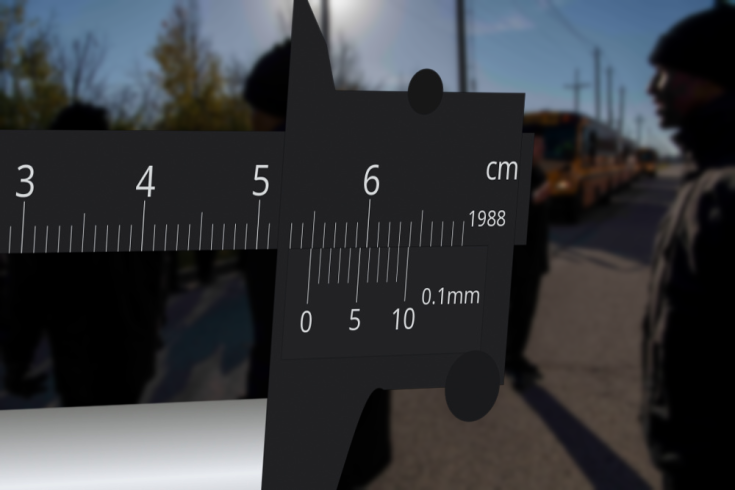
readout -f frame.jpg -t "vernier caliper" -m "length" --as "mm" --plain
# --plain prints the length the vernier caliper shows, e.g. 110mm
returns 54.9mm
